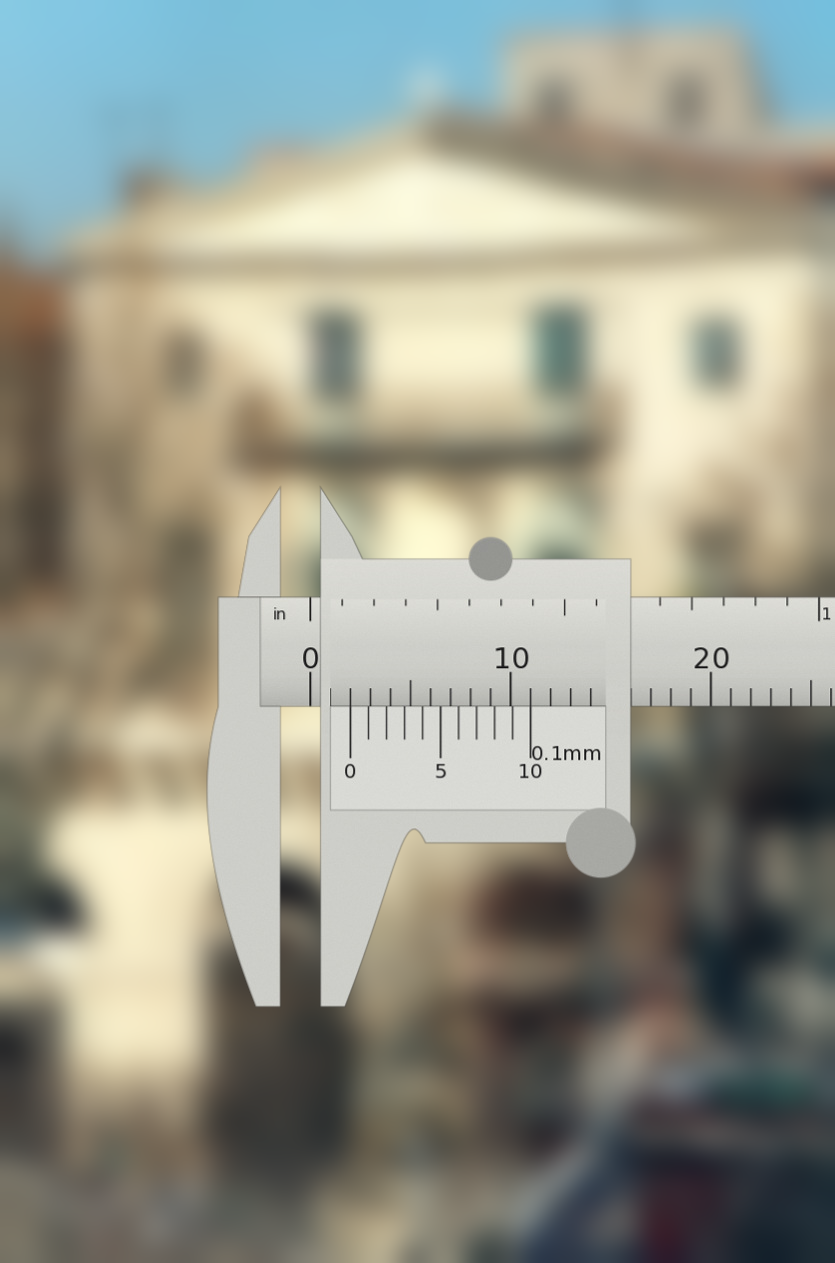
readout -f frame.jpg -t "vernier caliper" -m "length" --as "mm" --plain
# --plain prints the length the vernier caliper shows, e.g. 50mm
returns 2.0mm
